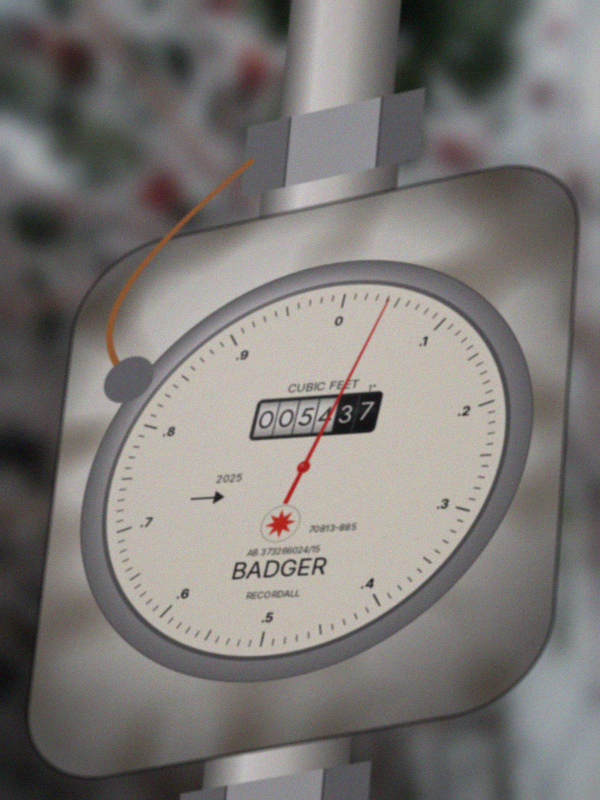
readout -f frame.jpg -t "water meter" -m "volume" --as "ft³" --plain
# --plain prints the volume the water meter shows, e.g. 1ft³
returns 5437.04ft³
